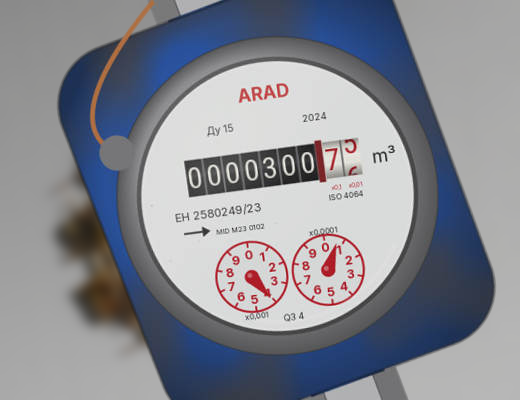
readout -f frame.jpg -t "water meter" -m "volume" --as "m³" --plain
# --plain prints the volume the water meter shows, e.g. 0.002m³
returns 300.7540m³
